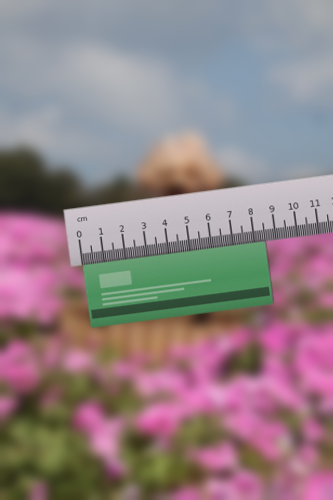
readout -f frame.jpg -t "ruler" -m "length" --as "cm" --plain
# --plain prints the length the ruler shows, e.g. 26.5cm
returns 8.5cm
